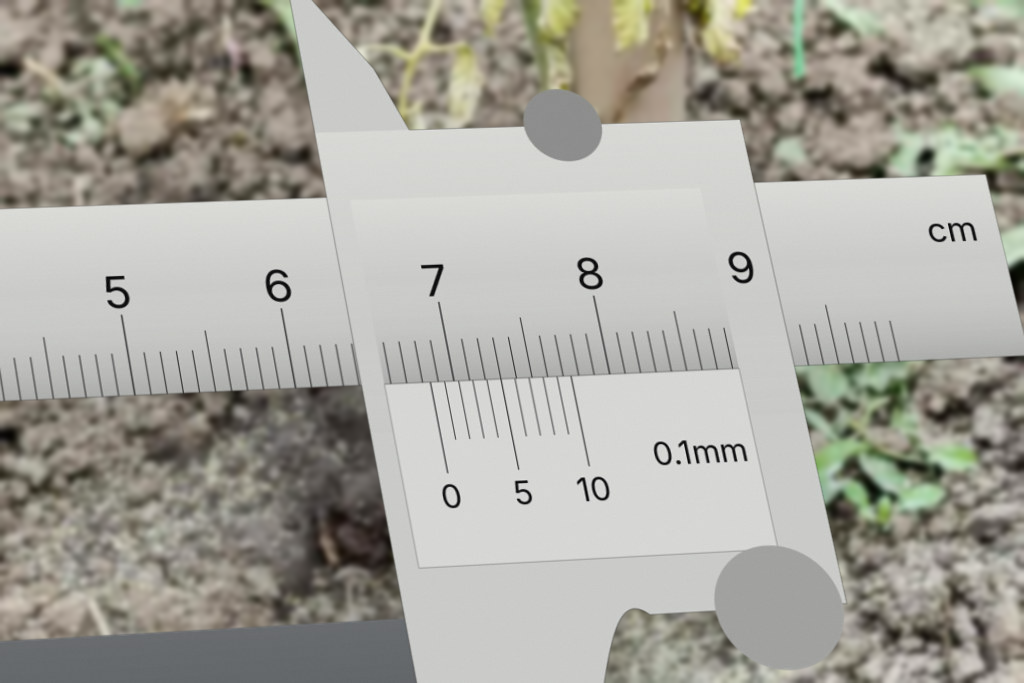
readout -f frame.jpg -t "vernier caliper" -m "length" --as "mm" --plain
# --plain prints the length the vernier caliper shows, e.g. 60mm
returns 68.5mm
